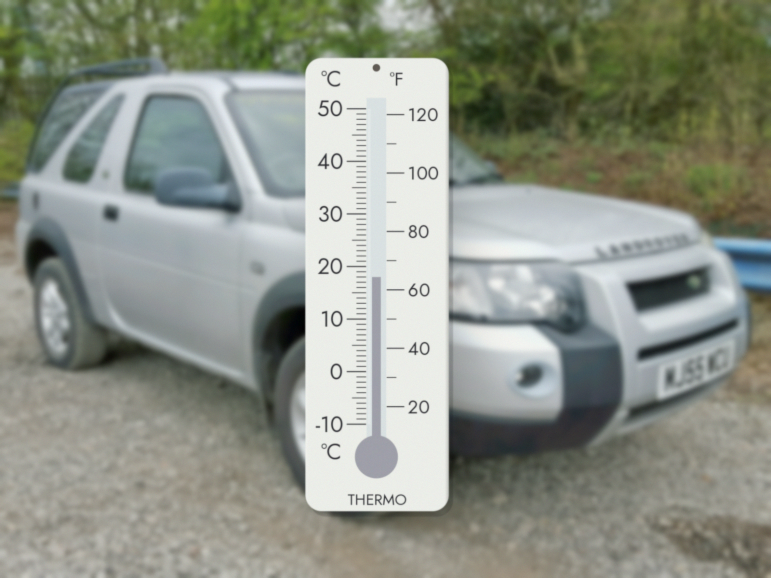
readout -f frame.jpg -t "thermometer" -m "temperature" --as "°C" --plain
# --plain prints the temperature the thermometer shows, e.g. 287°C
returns 18°C
